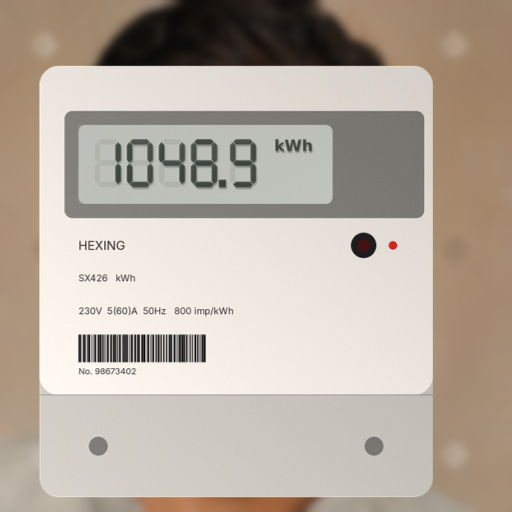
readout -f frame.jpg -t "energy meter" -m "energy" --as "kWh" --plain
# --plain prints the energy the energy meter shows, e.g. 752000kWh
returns 1048.9kWh
